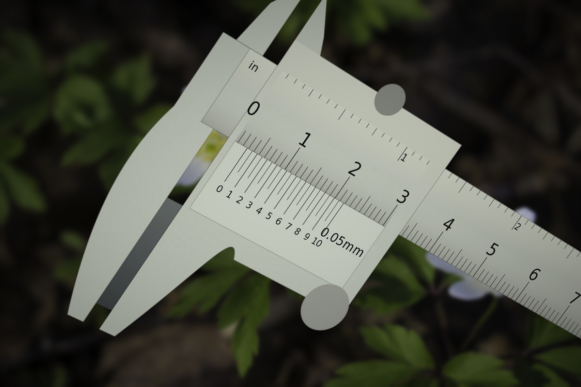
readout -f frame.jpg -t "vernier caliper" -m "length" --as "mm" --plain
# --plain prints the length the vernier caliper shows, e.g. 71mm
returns 2.8mm
